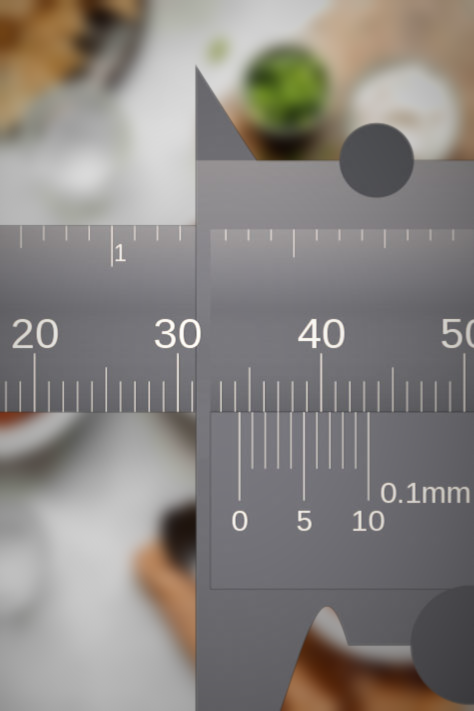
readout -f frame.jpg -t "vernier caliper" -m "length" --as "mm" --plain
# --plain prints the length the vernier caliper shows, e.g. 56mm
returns 34.3mm
